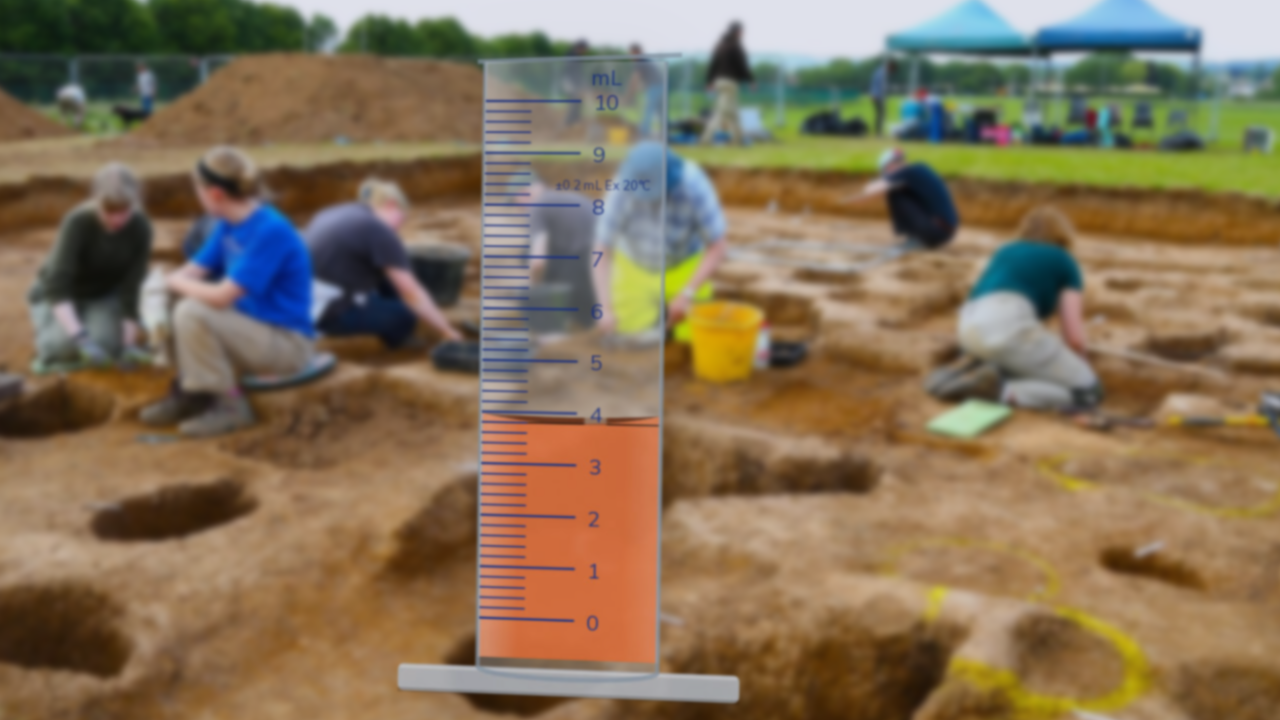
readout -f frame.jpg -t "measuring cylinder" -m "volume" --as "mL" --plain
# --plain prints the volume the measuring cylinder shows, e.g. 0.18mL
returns 3.8mL
